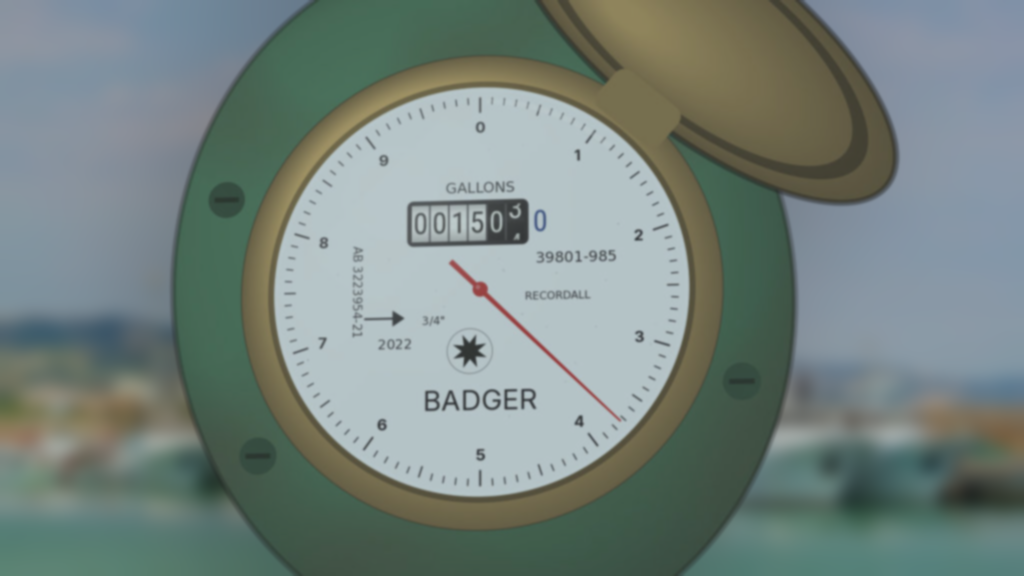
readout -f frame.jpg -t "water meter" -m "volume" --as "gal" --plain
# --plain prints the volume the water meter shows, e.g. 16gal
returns 15033.7gal
